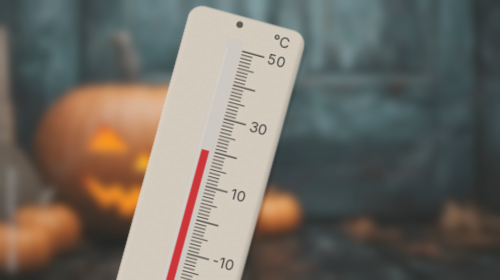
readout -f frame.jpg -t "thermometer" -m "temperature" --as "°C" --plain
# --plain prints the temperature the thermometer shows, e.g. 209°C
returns 20°C
